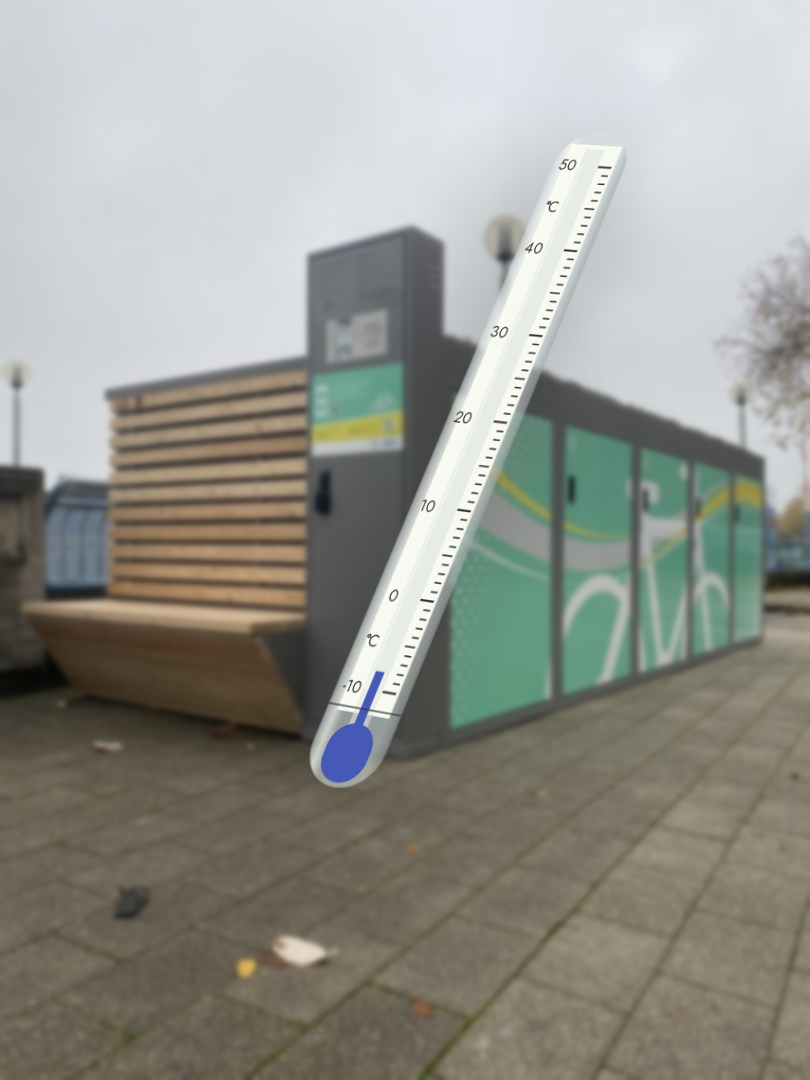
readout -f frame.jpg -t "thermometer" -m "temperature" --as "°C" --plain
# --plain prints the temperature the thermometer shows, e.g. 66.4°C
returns -8°C
